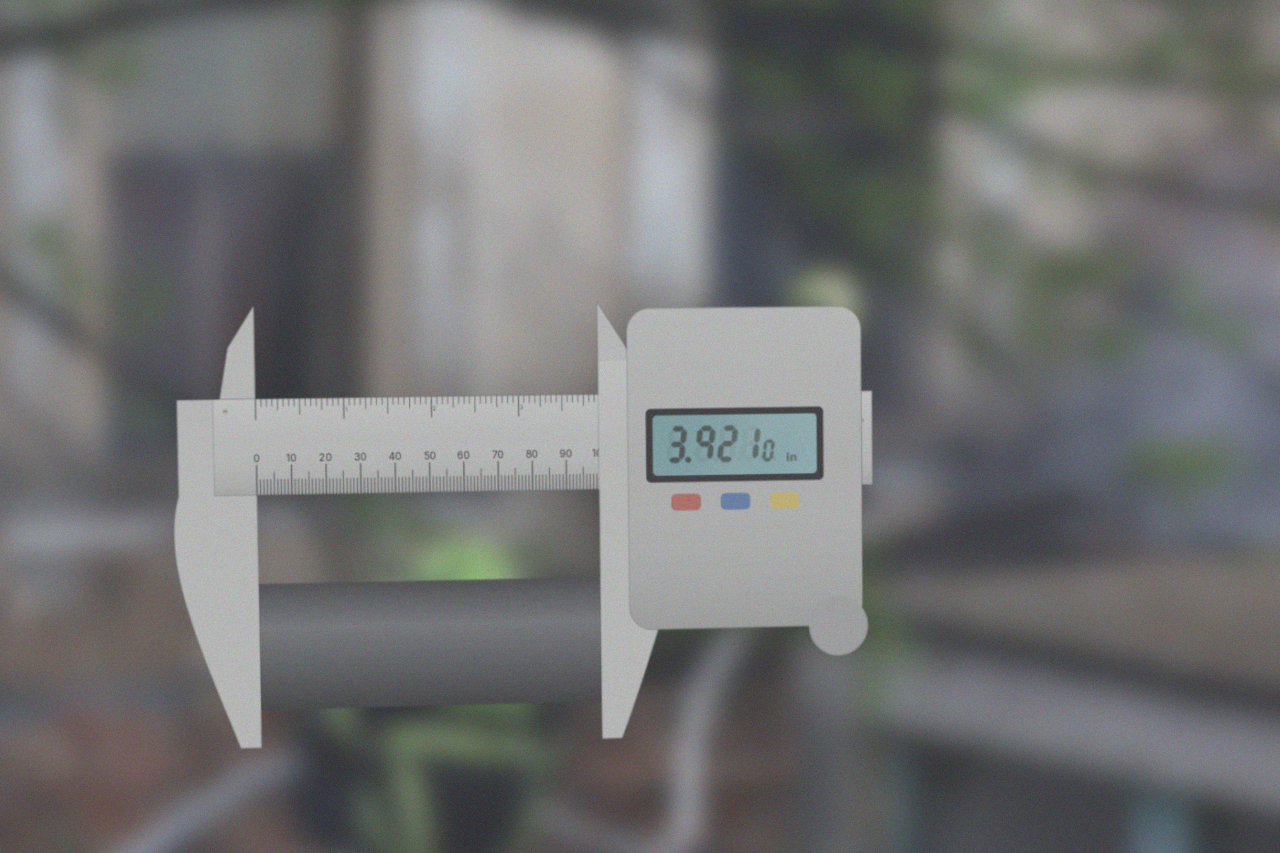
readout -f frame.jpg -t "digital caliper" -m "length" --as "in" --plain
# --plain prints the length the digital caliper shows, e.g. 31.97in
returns 3.9210in
